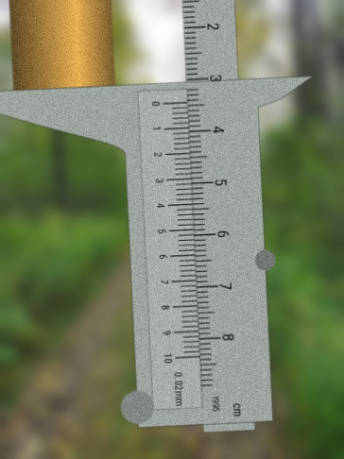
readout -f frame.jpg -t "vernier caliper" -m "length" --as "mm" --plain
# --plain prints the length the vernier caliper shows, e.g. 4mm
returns 34.4mm
